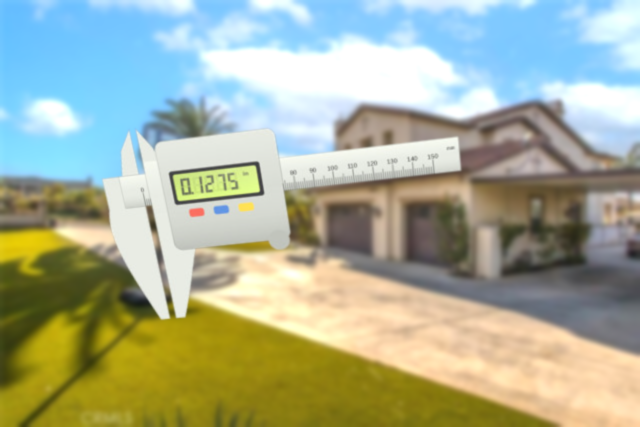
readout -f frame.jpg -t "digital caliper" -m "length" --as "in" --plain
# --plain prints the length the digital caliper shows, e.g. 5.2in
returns 0.1275in
